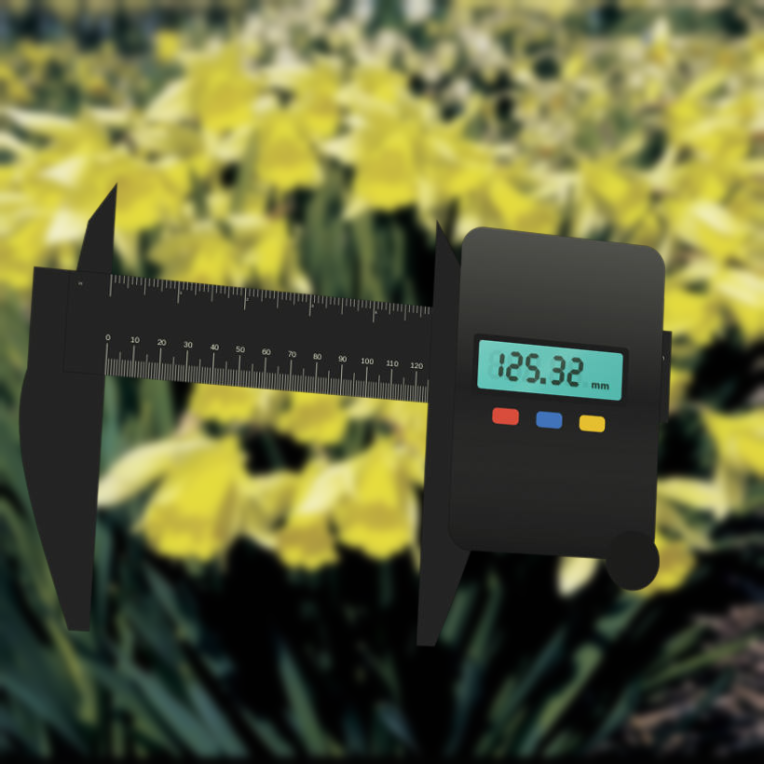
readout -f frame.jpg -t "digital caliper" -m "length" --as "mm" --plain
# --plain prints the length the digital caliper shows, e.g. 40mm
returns 125.32mm
